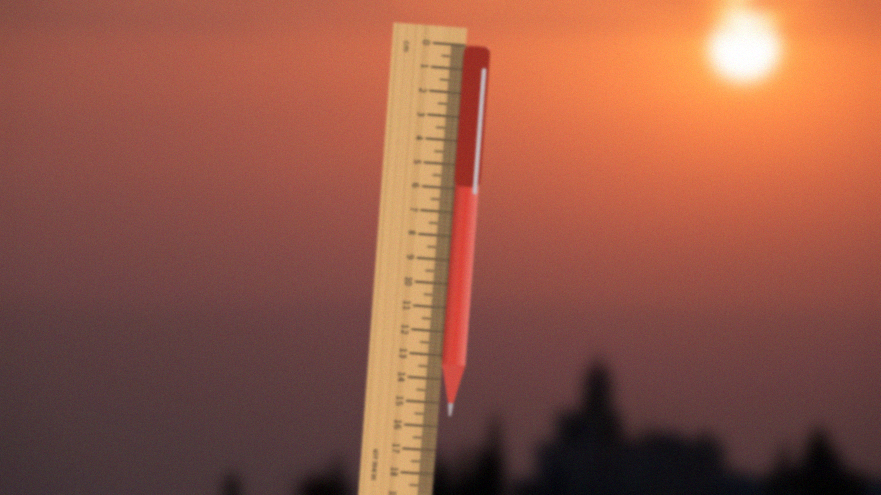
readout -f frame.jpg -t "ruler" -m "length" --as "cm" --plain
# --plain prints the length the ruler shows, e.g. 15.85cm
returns 15.5cm
